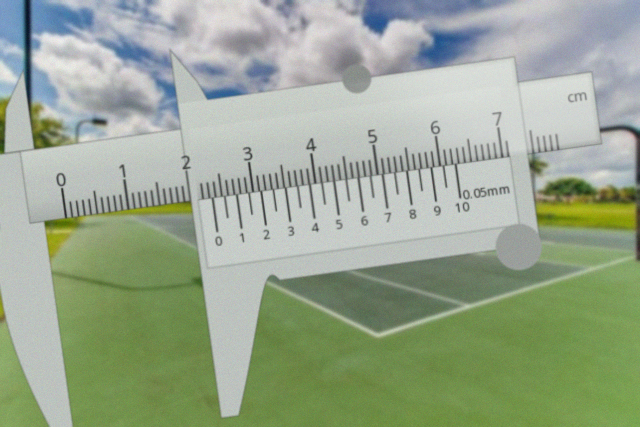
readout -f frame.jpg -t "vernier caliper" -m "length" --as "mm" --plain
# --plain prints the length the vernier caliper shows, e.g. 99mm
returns 23.5mm
